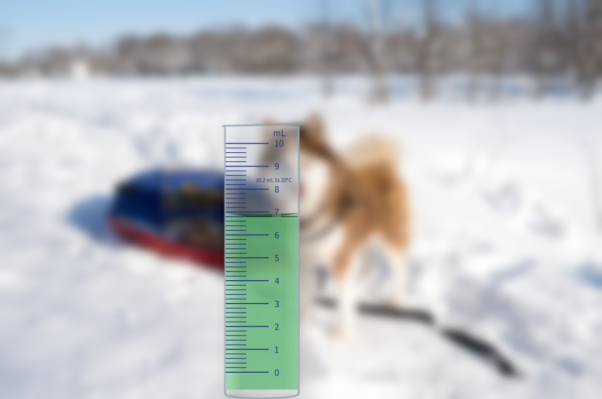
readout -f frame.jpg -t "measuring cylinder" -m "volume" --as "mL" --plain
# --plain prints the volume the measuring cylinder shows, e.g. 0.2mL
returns 6.8mL
